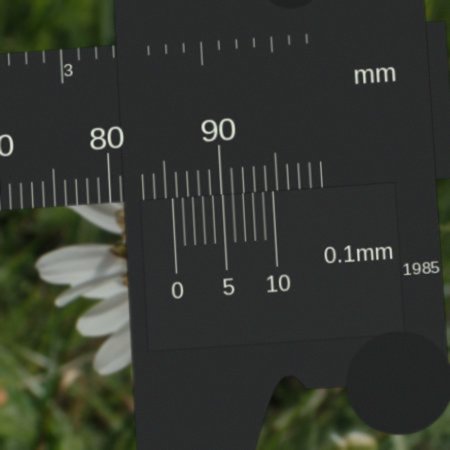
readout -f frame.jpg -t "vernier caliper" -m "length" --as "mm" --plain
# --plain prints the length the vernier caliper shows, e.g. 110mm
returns 85.6mm
